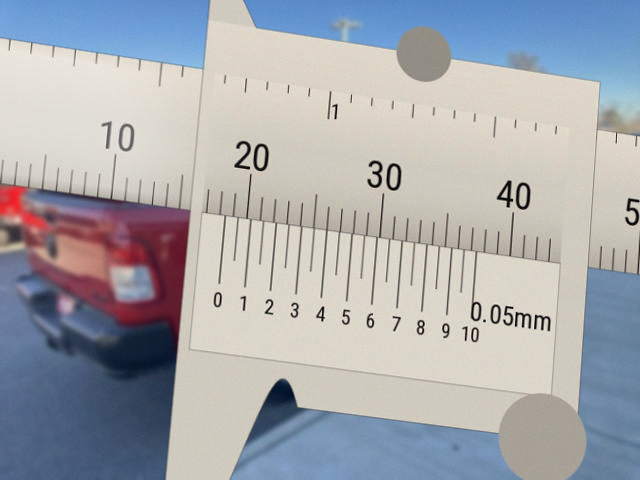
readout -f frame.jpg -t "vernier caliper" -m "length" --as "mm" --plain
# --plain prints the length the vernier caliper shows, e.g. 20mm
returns 18.4mm
